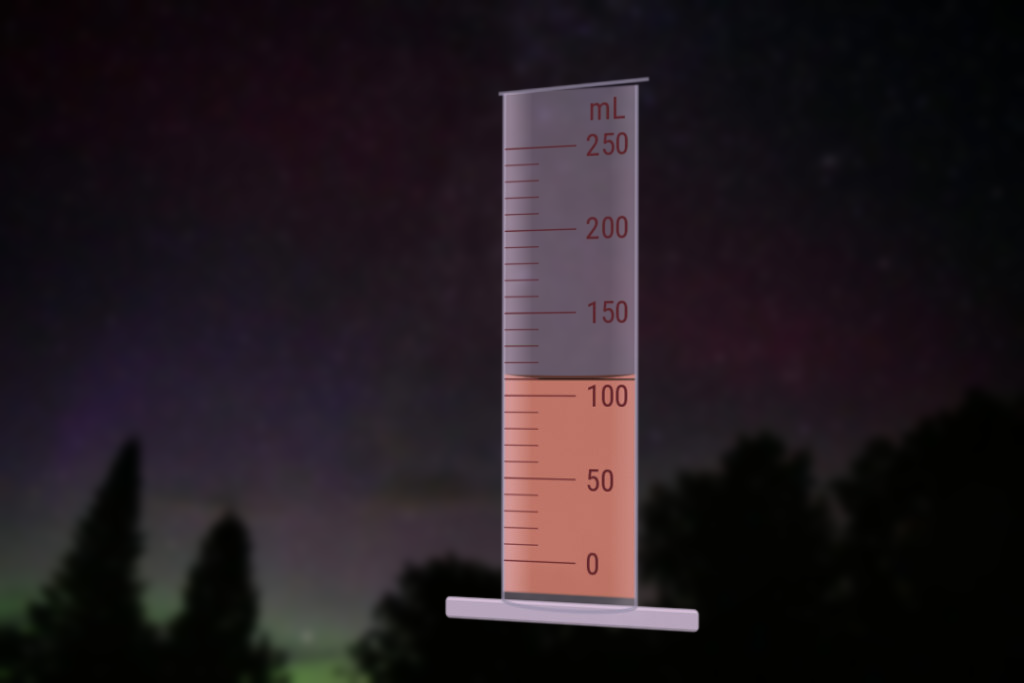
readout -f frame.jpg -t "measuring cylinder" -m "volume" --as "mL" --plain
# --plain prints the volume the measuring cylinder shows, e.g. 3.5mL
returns 110mL
